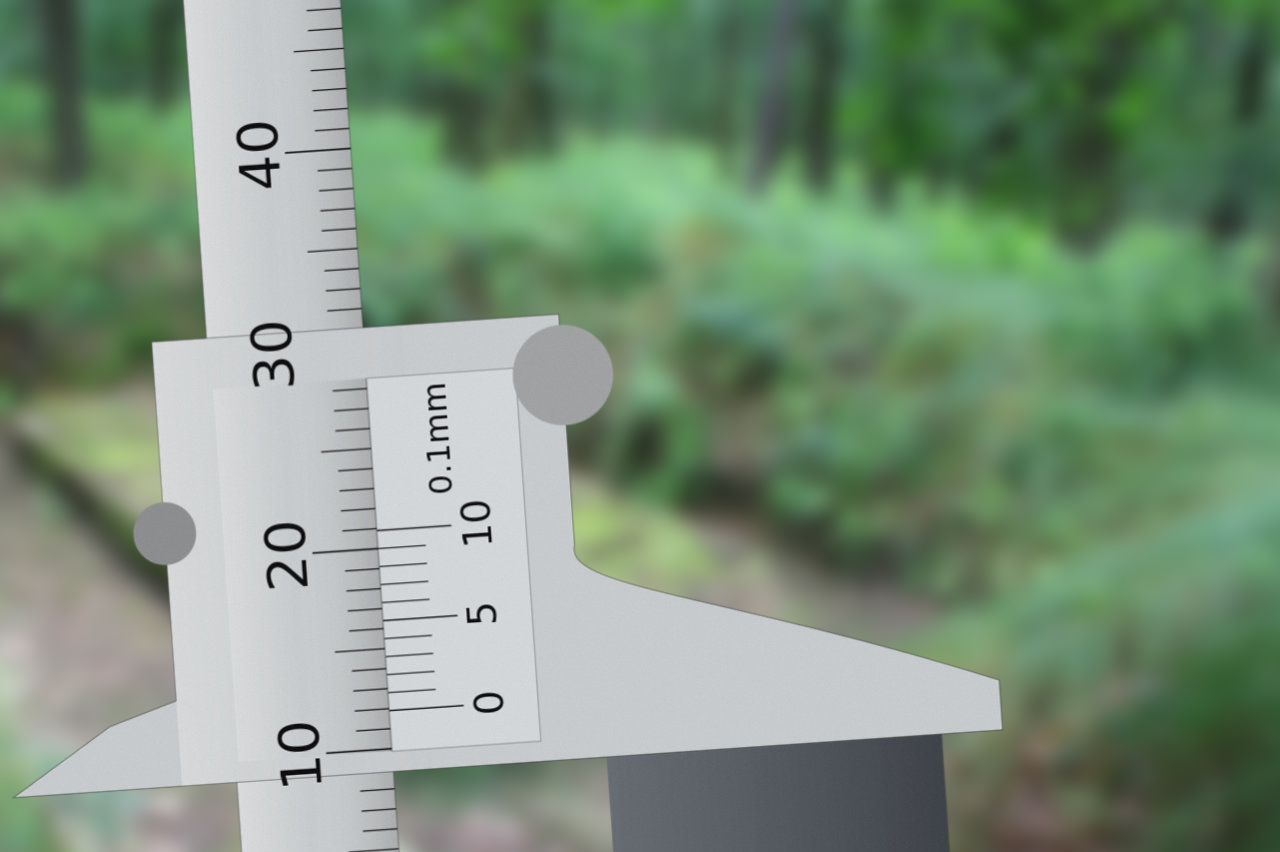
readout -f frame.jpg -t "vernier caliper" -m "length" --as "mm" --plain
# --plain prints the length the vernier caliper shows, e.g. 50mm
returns 11.9mm
